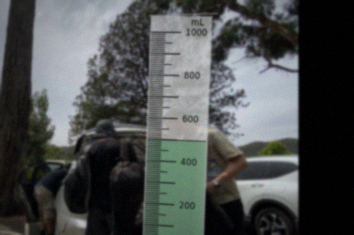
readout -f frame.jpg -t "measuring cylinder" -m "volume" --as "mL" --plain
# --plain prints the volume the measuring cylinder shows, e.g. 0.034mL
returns 500mL
